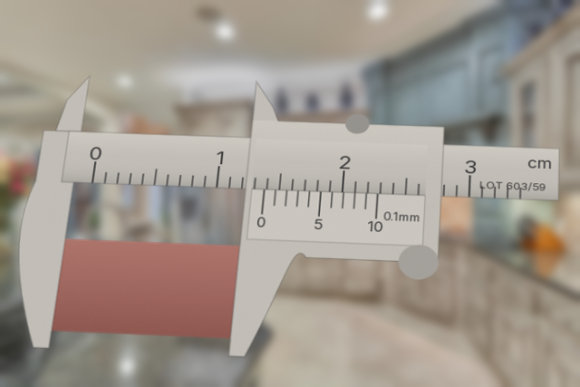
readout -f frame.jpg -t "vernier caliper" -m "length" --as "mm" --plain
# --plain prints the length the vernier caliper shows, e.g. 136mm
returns 13.8mm
